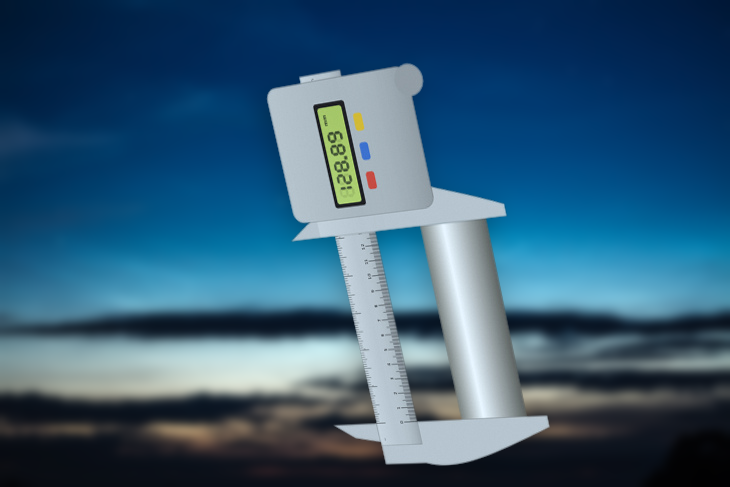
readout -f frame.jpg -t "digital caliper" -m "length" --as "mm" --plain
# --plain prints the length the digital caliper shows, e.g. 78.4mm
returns 128.89mm
